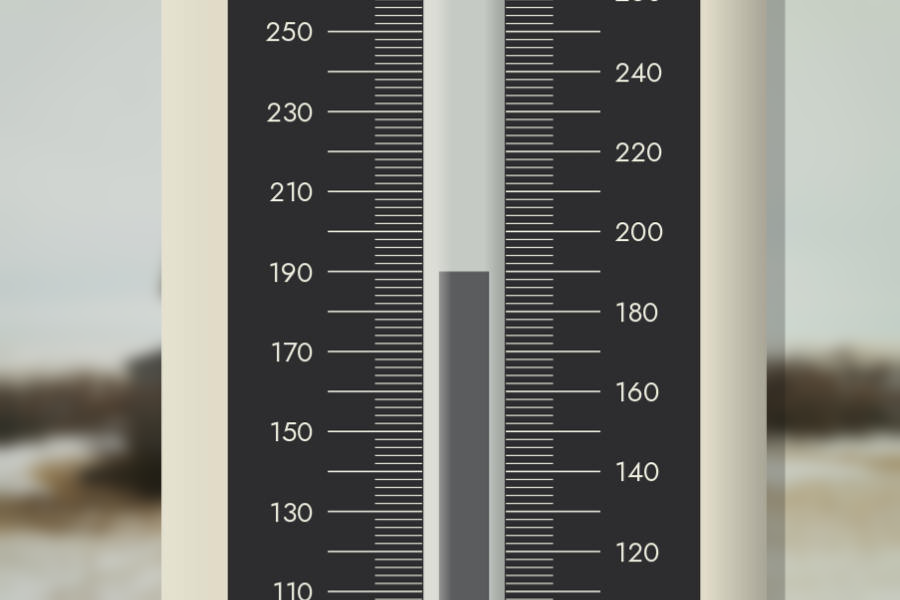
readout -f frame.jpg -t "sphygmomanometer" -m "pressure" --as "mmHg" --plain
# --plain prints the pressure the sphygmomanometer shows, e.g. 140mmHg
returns 190mmHg
